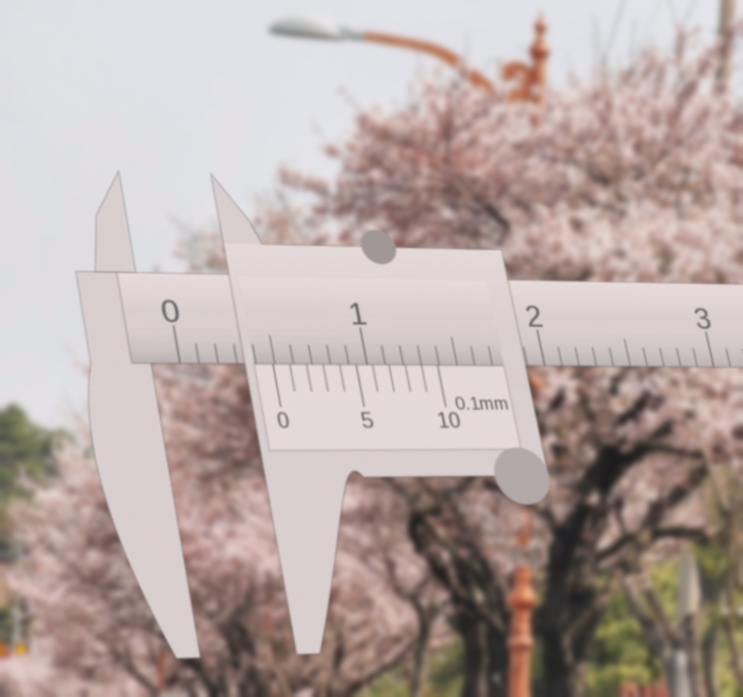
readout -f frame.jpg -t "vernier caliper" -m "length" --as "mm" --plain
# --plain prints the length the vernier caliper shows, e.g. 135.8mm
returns 4.9mm
